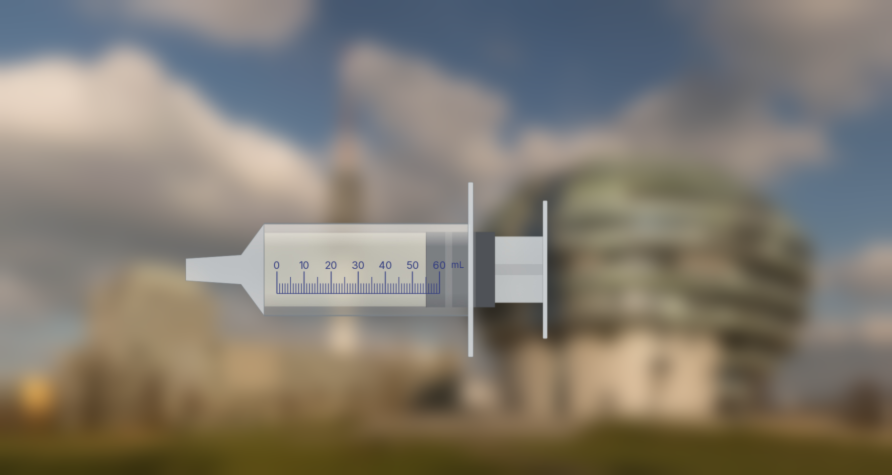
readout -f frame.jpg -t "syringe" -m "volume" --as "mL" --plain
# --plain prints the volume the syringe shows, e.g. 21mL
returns 55mL
